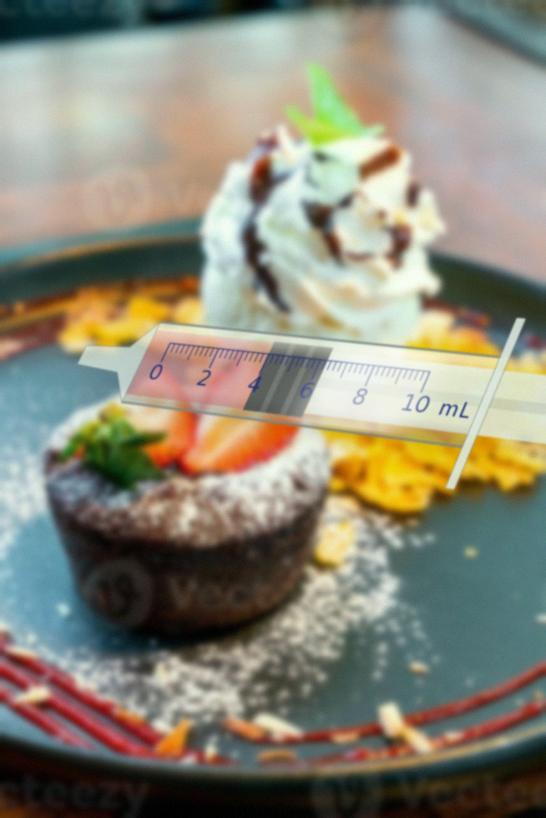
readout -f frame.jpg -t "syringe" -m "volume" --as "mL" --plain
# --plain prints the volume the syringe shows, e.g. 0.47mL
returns 4mL
